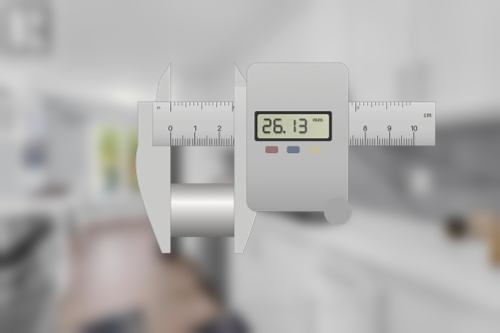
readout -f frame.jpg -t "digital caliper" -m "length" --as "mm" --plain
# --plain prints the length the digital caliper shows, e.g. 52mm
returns 26.13mm
